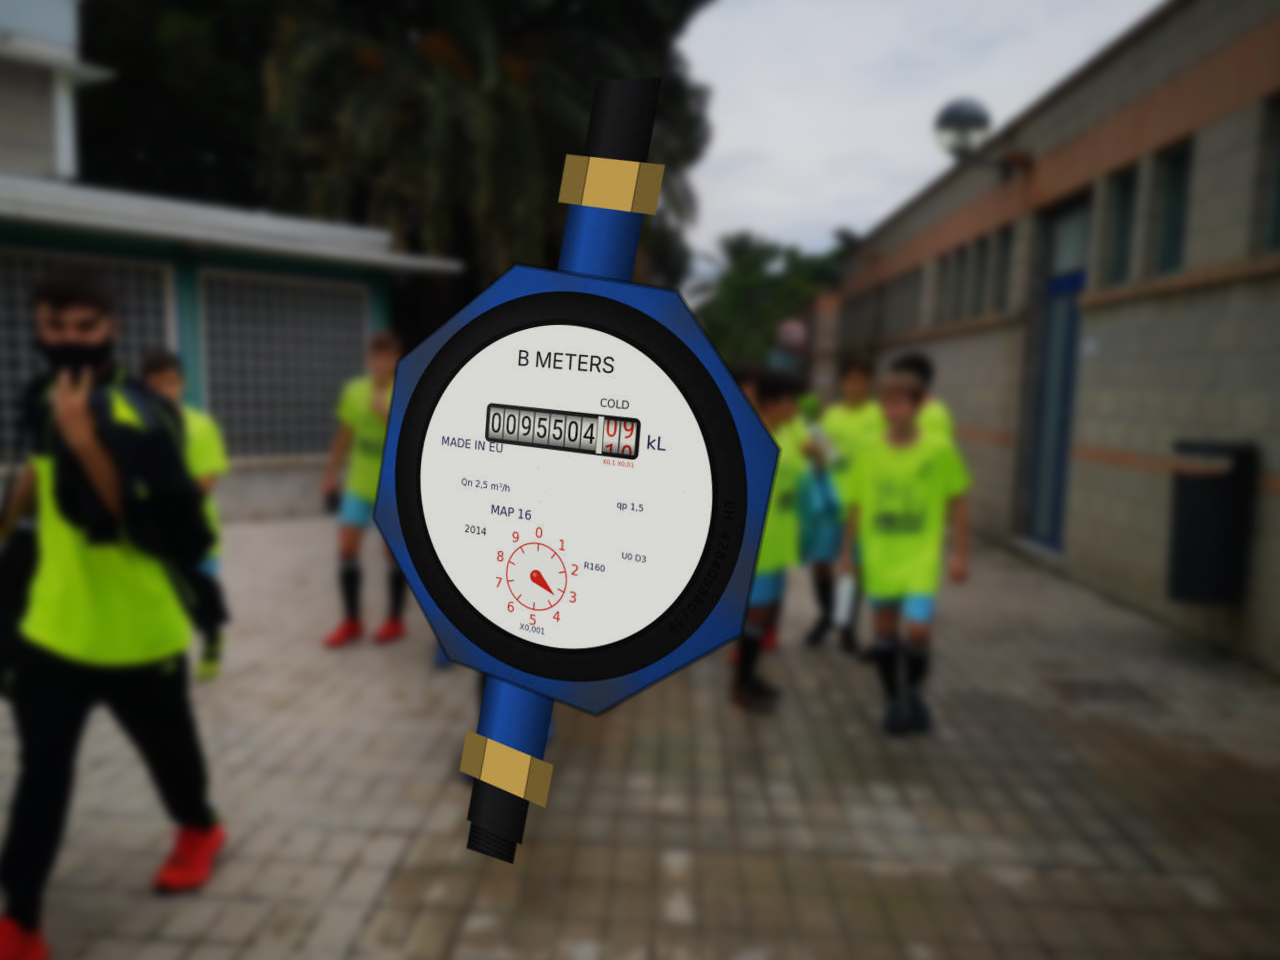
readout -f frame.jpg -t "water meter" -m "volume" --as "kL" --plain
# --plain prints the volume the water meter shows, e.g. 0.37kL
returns 95504.093kL
